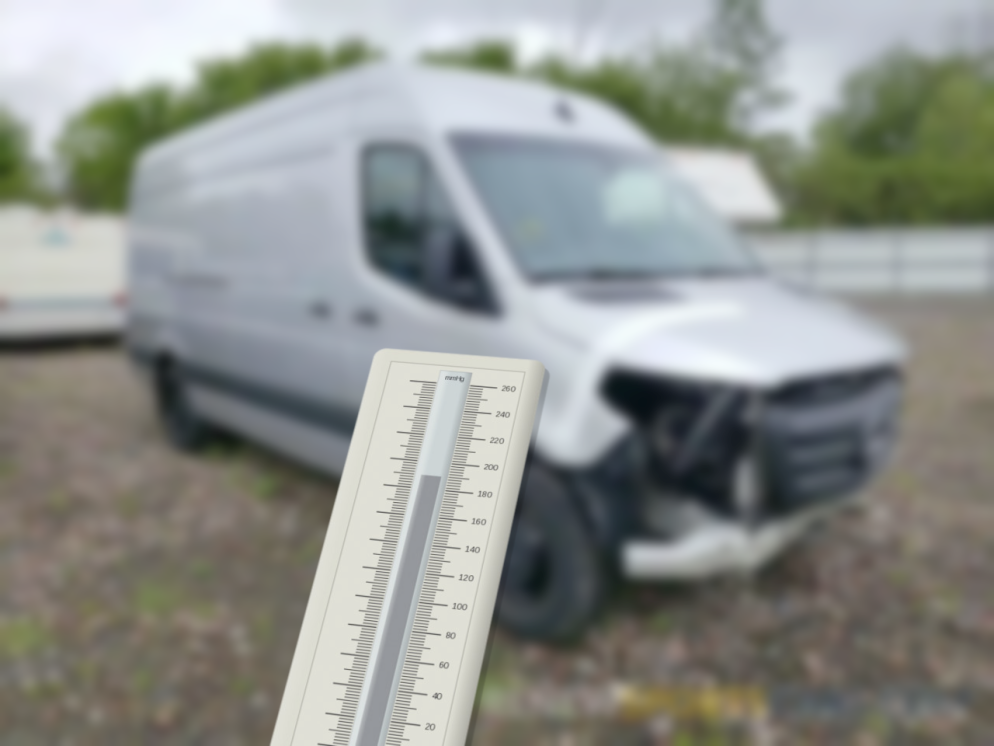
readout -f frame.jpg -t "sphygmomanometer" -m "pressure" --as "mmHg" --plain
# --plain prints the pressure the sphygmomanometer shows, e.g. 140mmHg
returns 190mmHg
